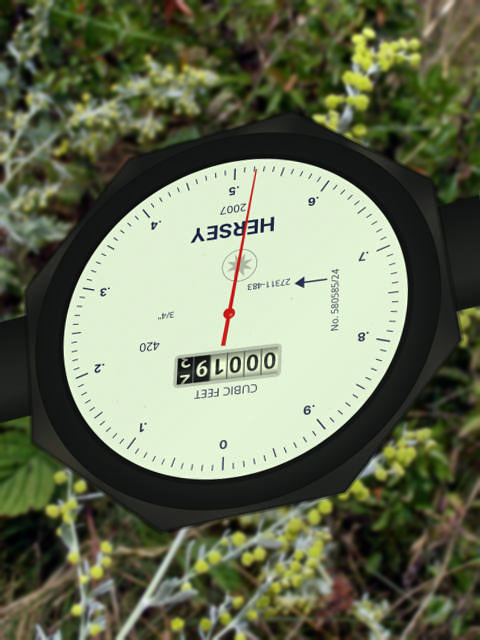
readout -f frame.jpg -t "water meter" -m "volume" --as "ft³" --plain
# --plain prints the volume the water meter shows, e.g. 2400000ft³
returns 192.52ft³
